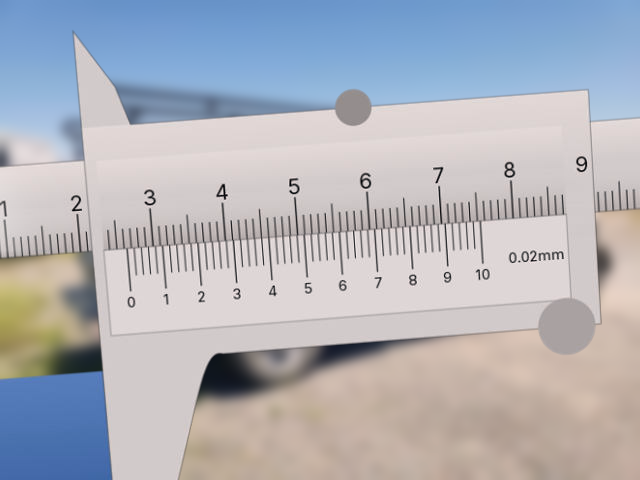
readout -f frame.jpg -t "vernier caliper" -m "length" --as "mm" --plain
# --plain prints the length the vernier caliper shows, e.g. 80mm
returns 26.4mm
